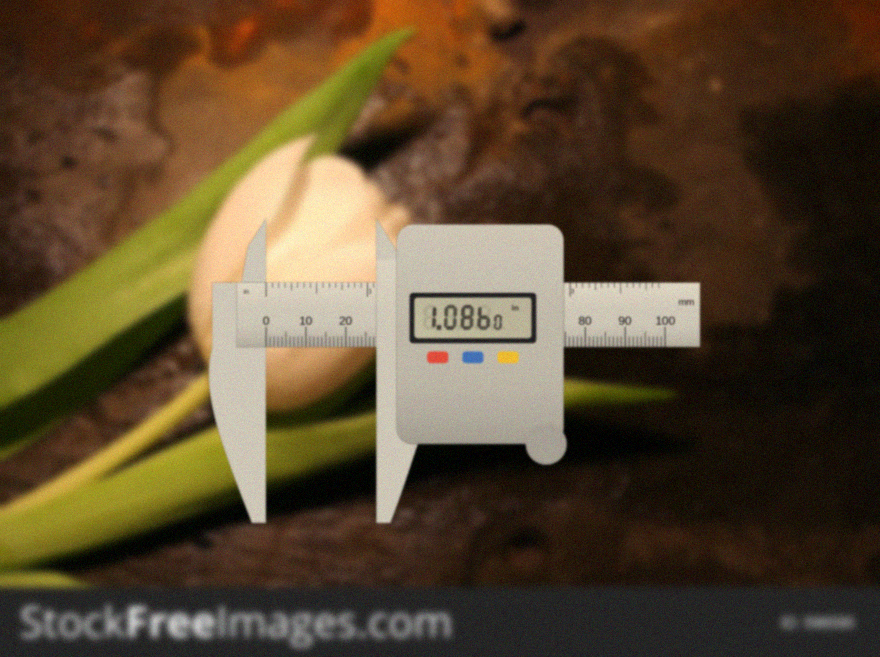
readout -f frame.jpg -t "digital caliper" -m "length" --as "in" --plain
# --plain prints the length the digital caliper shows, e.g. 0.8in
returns 1.0860in
